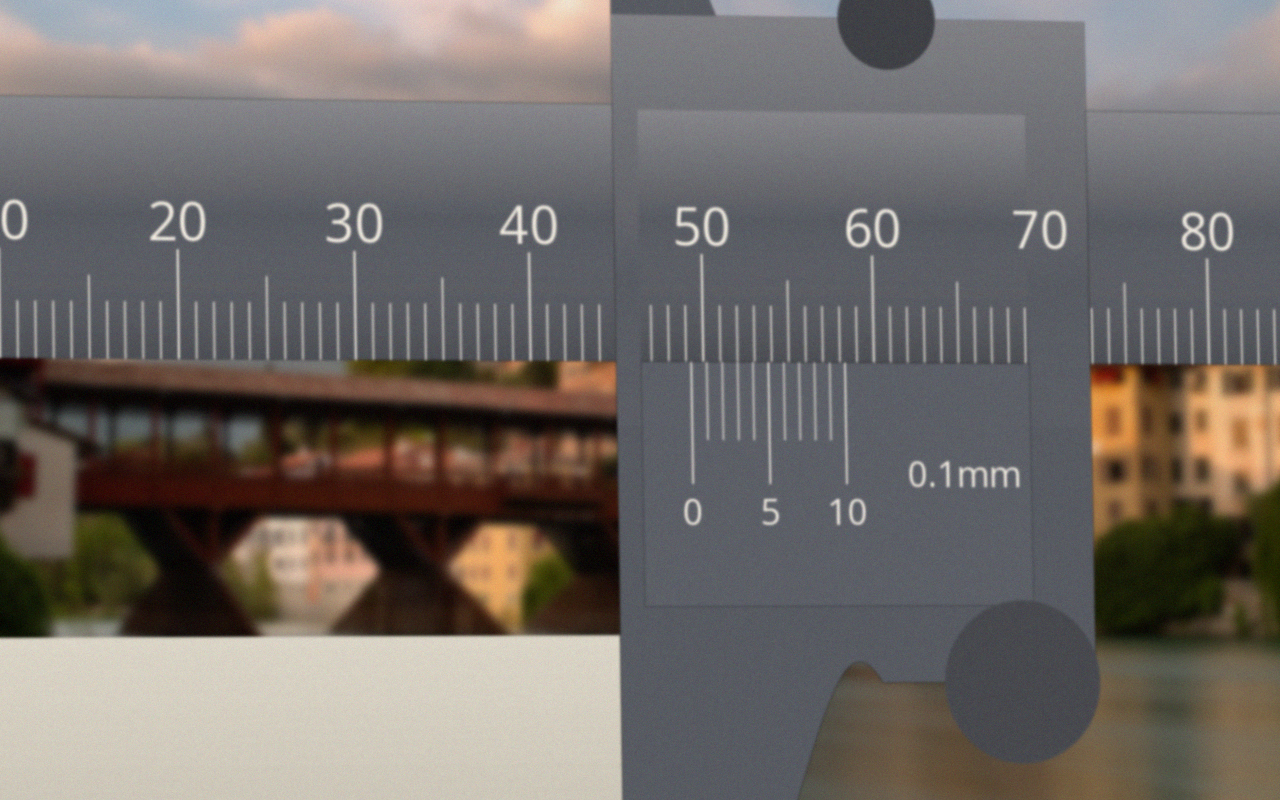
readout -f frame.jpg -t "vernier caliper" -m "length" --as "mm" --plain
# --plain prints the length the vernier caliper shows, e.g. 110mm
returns 49.3mm
